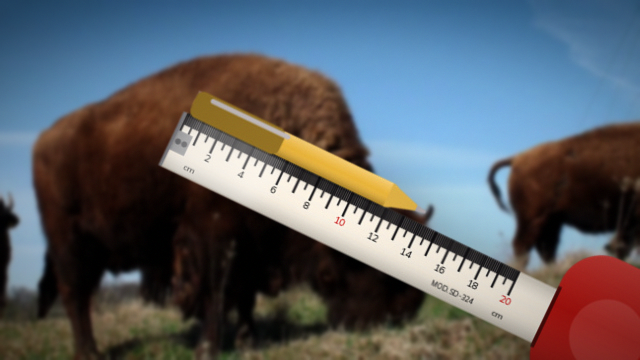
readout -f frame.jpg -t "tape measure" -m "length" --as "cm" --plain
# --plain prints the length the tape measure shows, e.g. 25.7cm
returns 14cm
